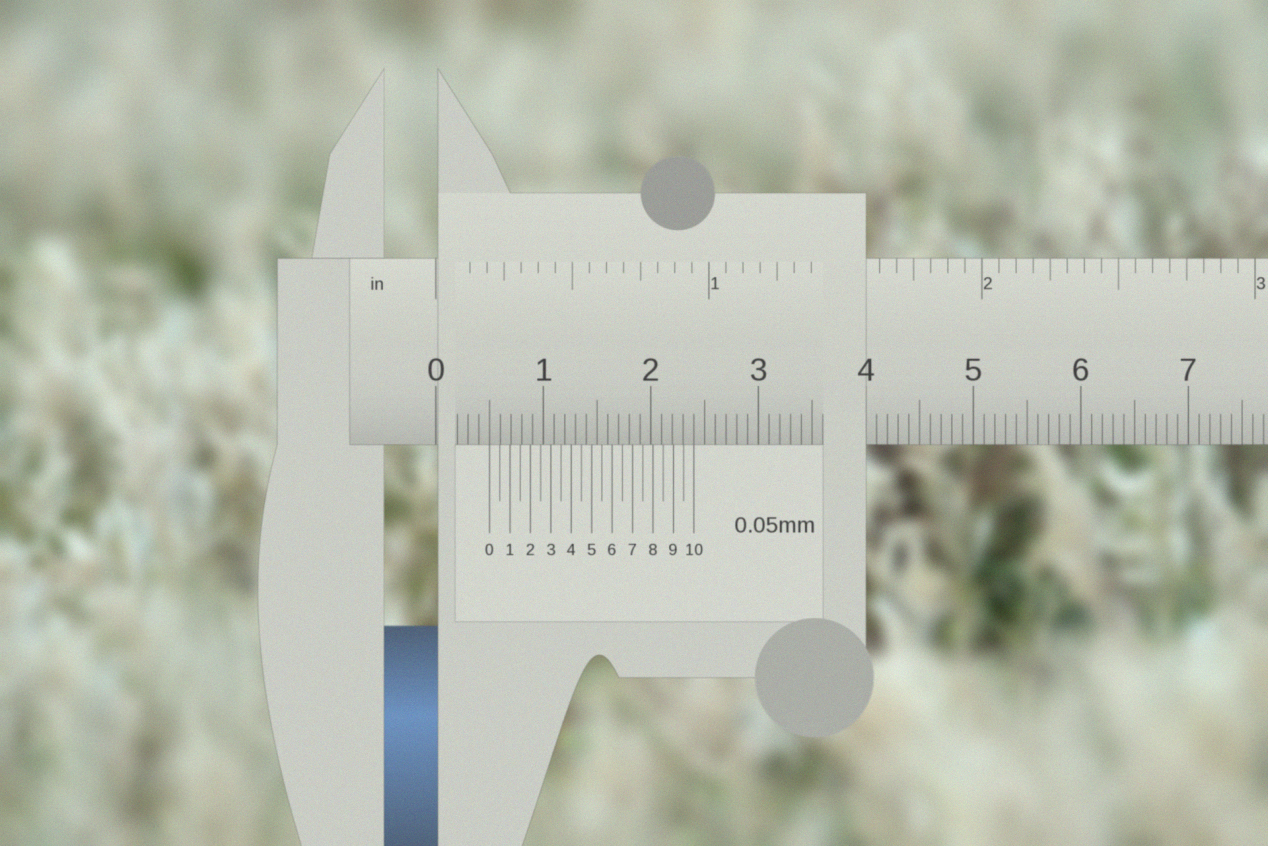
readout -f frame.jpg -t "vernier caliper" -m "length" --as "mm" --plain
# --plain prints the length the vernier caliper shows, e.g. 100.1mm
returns 5.0mm
